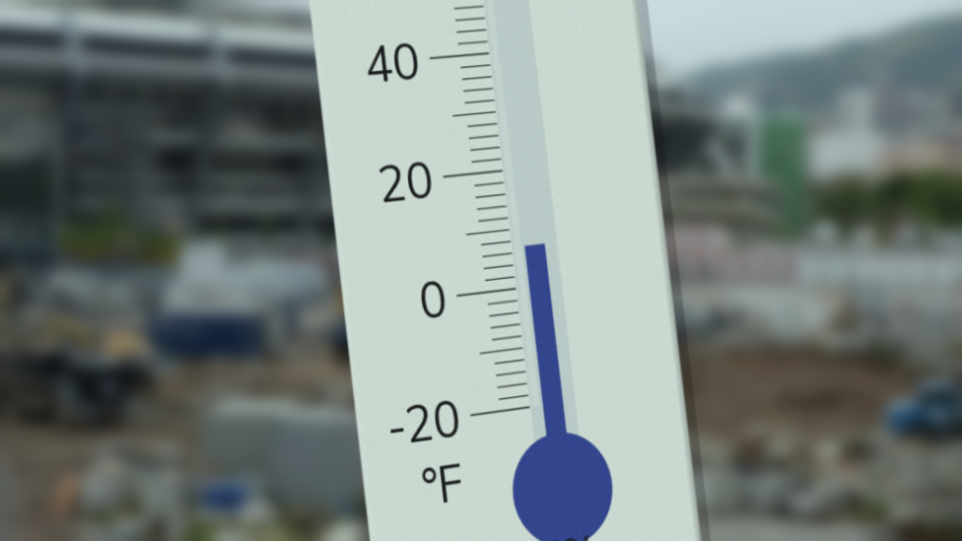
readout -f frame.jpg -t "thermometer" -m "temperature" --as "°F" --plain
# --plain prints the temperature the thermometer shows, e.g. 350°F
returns 7°F
